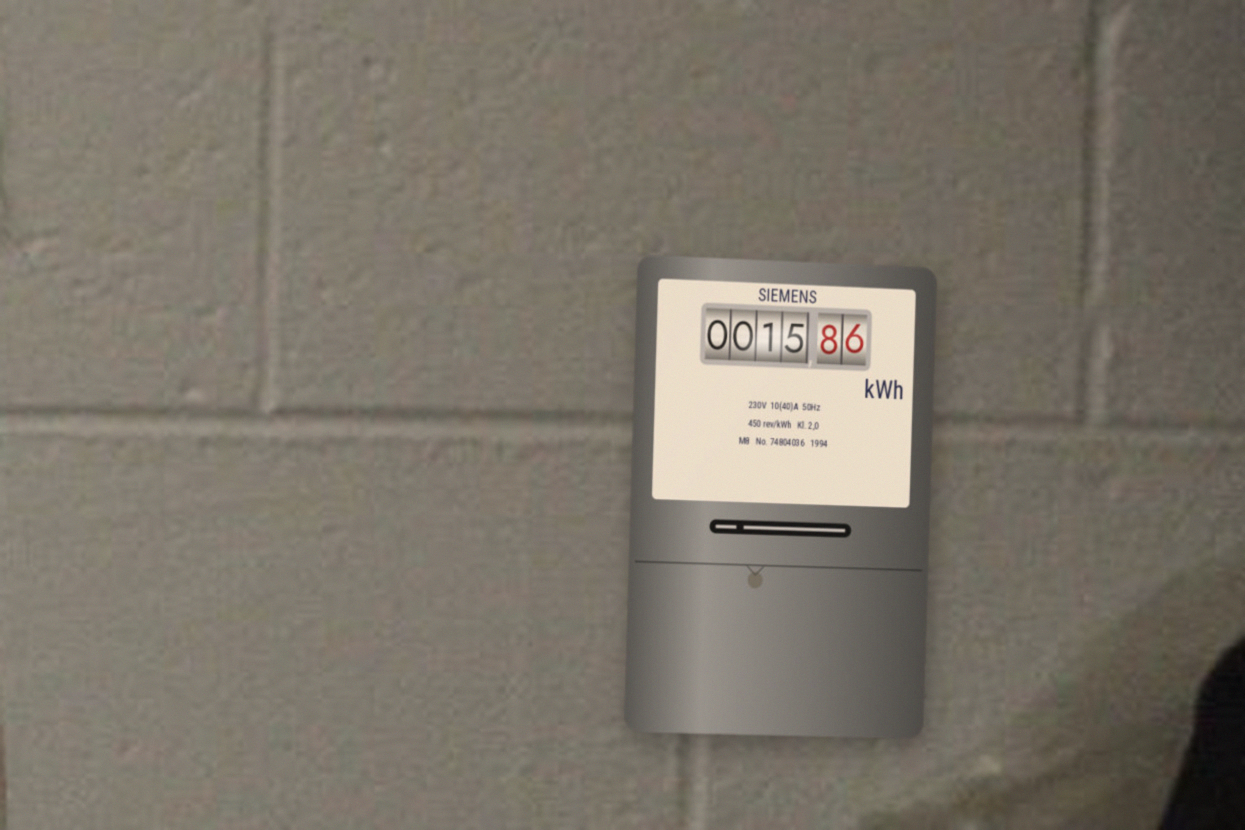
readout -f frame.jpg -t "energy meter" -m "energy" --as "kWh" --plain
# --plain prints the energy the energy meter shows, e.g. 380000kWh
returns 15.86kWh
